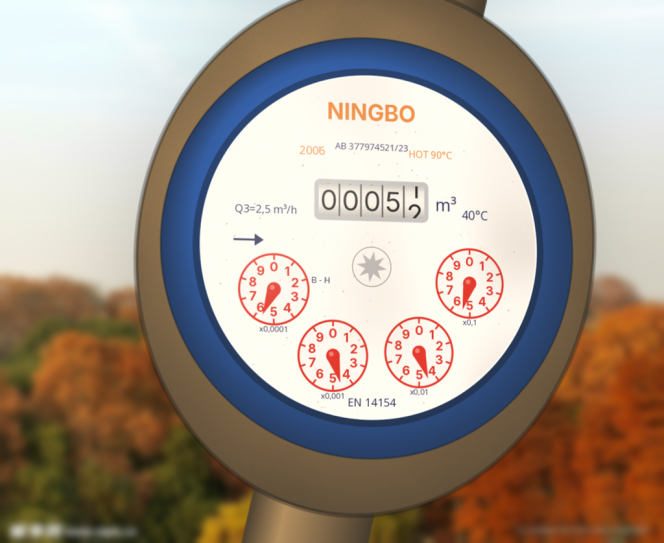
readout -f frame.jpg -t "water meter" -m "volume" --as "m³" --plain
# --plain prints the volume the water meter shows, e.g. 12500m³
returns 51.5445m³
